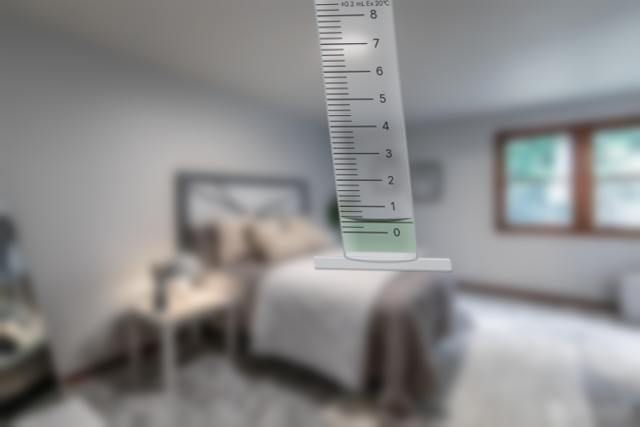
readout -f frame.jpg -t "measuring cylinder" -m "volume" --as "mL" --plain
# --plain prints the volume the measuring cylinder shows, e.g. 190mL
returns 0.4mL
